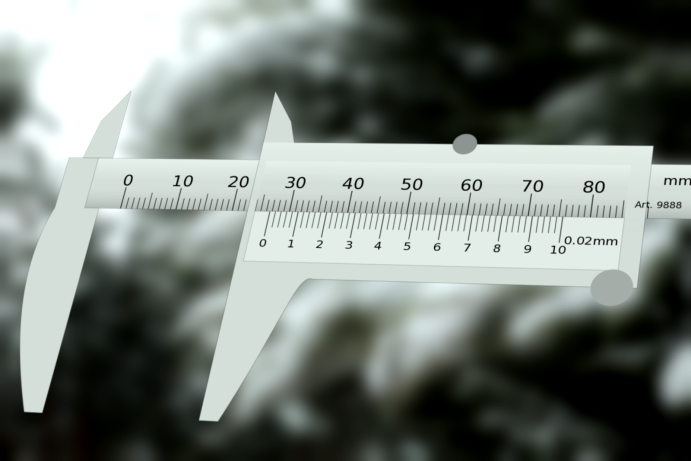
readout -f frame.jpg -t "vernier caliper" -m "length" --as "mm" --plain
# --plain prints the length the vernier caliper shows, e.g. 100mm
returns 26.6mm
